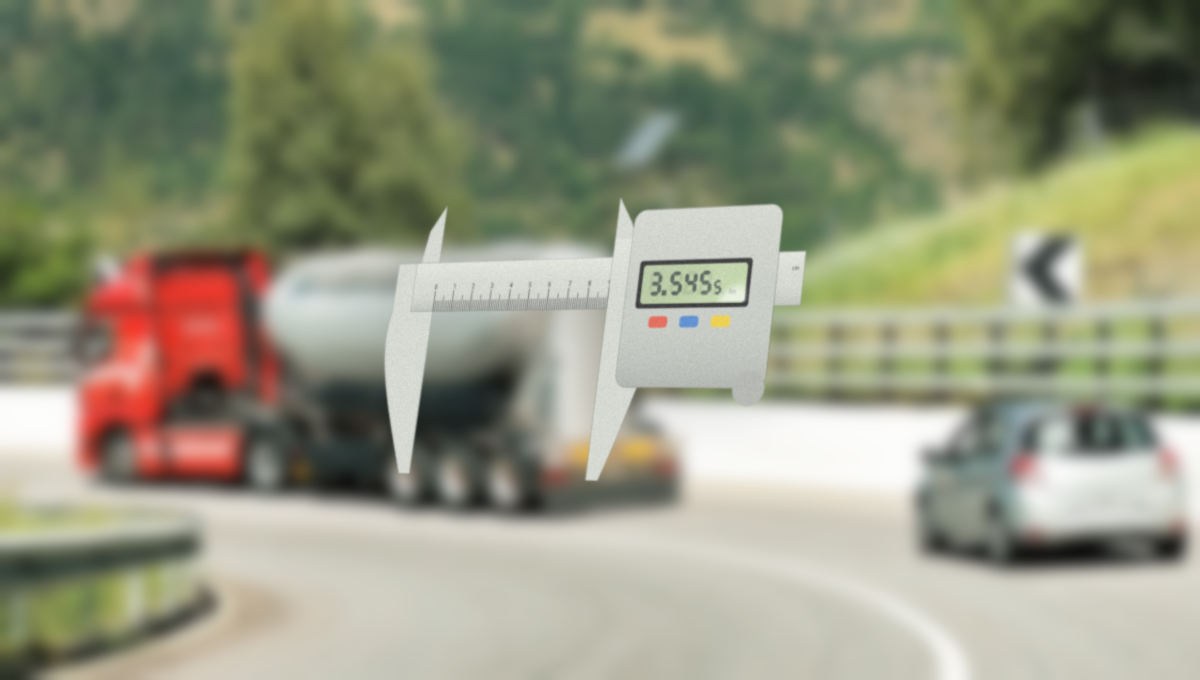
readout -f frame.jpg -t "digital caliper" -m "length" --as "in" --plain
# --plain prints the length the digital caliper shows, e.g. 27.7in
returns 3.5455in
